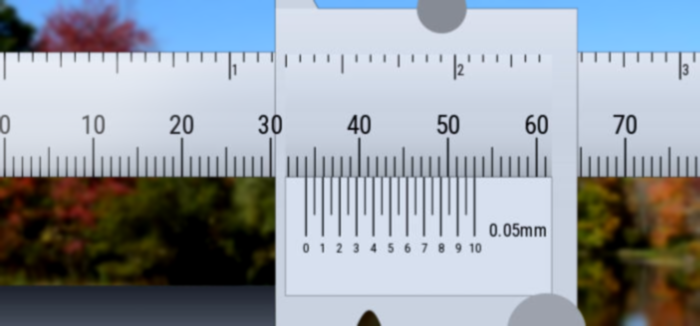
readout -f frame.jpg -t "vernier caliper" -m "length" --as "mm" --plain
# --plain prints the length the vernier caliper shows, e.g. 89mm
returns 34.0mm
